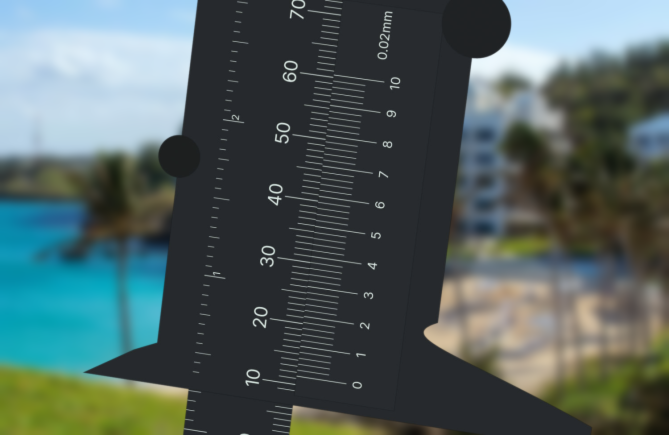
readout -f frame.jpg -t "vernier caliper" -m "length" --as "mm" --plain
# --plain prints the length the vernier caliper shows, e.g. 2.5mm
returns 11.4mm
